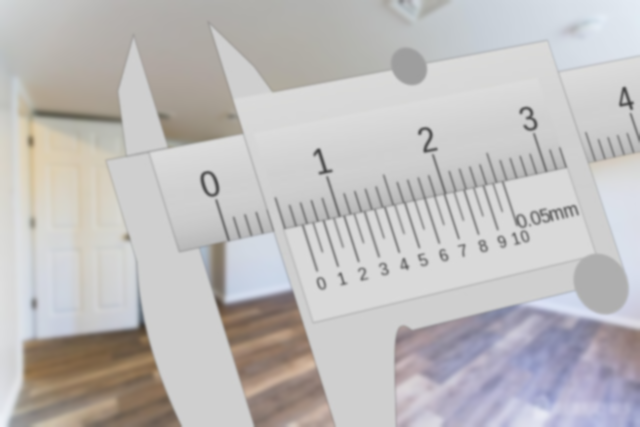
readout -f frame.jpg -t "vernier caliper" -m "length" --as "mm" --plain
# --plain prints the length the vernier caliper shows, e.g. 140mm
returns 6.6mm
